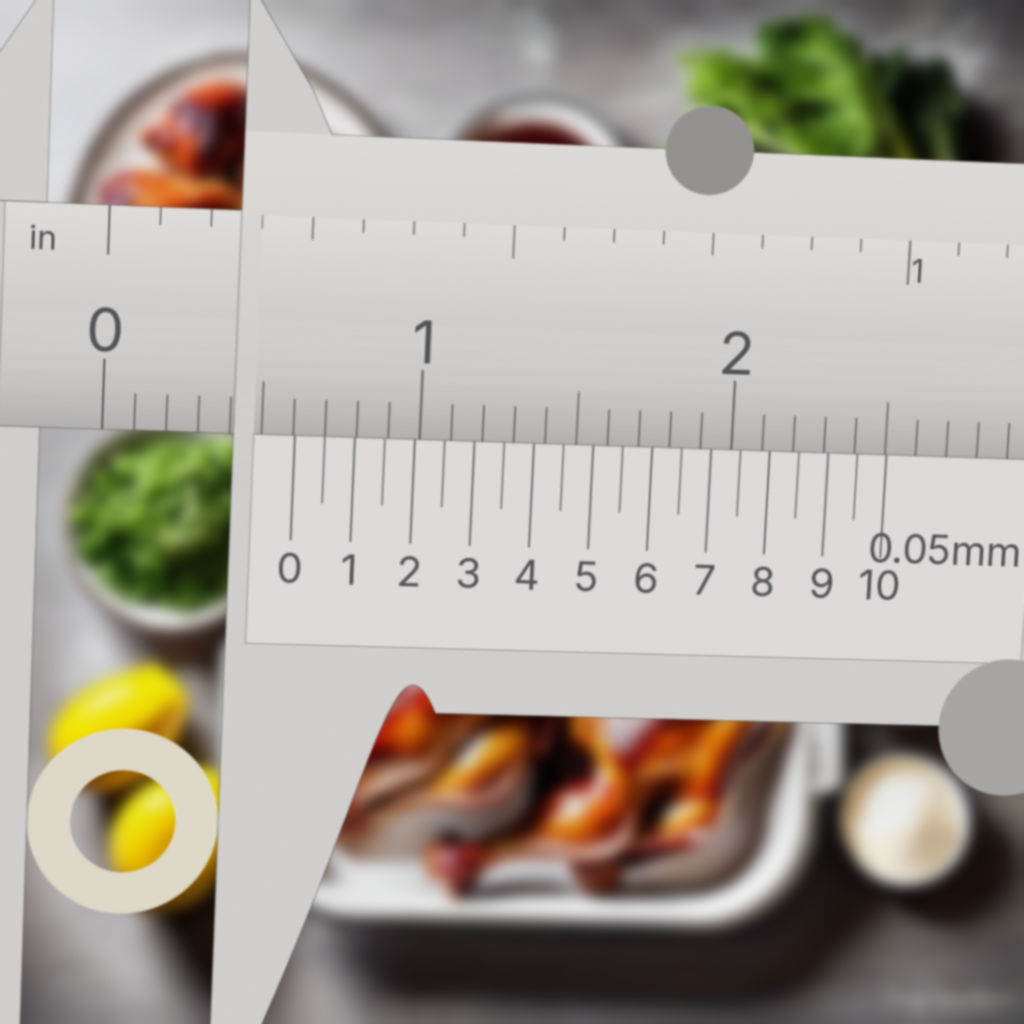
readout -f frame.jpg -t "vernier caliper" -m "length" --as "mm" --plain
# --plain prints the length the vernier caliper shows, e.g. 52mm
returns 6.05mm
